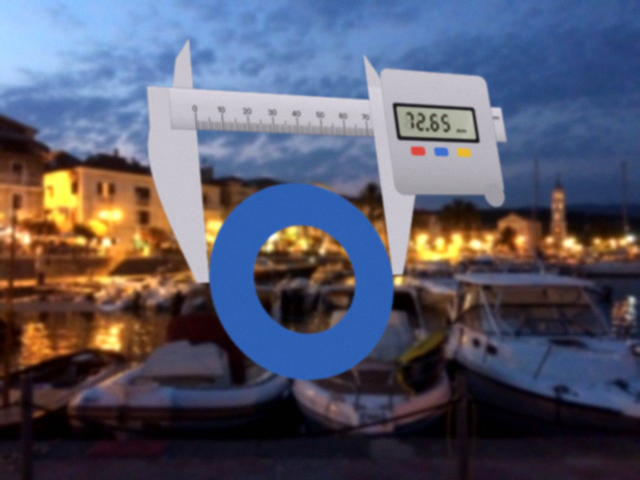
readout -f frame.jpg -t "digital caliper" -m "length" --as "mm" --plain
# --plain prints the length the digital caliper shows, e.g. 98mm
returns 72.65mm
